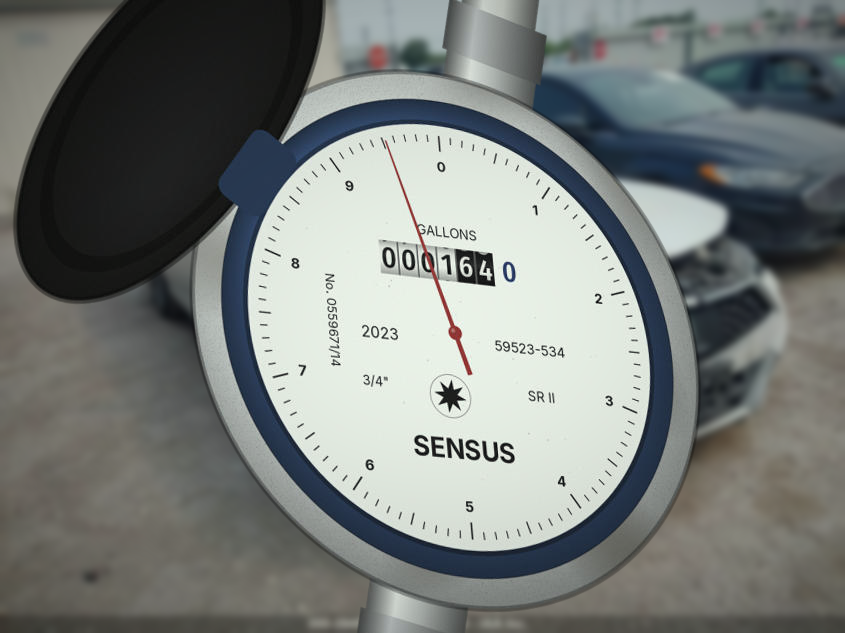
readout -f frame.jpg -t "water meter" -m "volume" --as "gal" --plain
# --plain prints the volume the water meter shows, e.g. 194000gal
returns 1639.5gal
